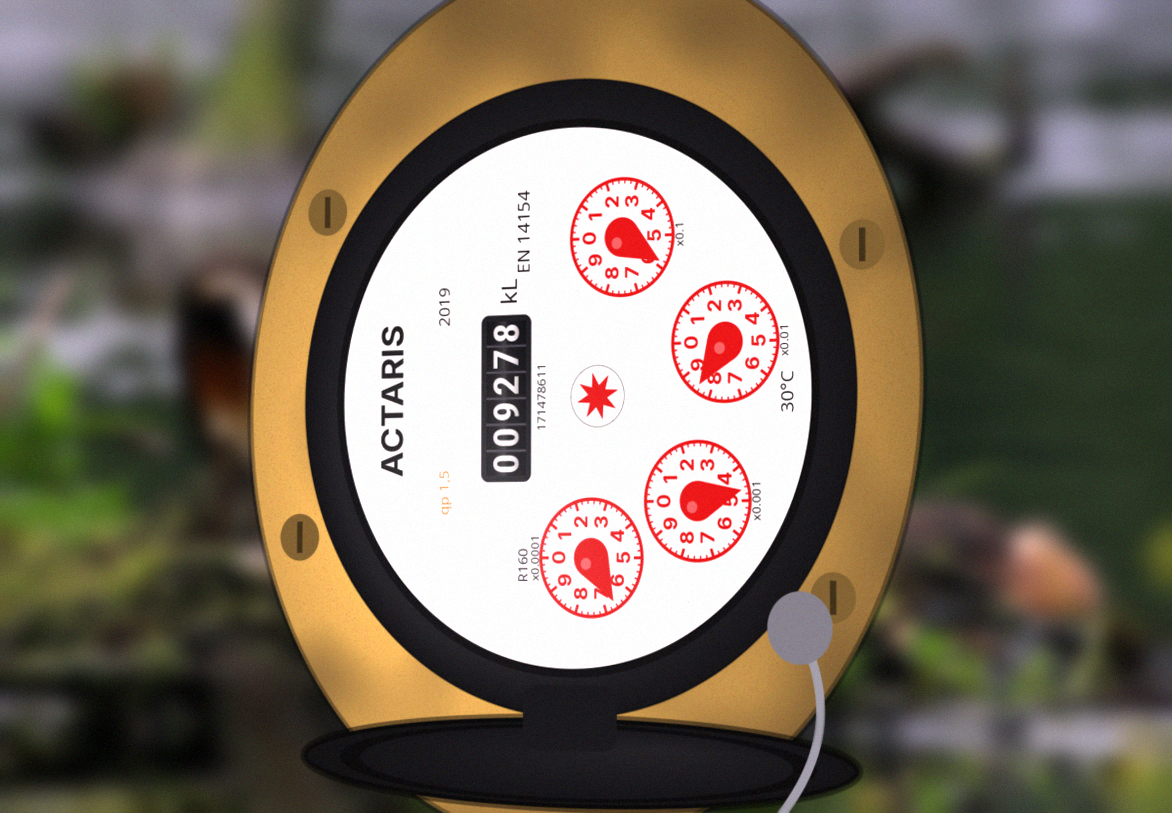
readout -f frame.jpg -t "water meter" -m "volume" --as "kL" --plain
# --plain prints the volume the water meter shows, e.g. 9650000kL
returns 9278.5846kL
